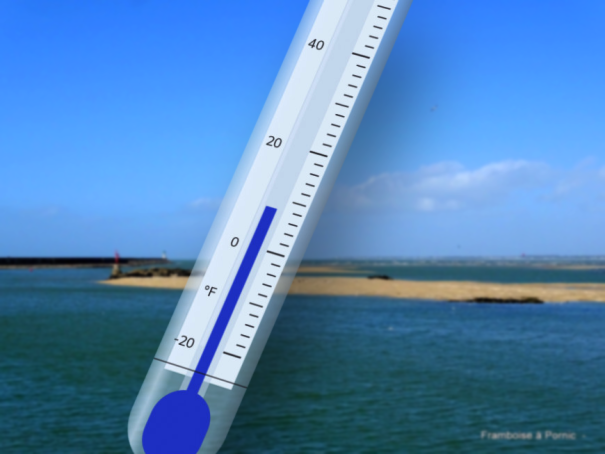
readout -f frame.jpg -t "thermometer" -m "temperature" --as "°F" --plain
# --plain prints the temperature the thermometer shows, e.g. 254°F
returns 8°F
